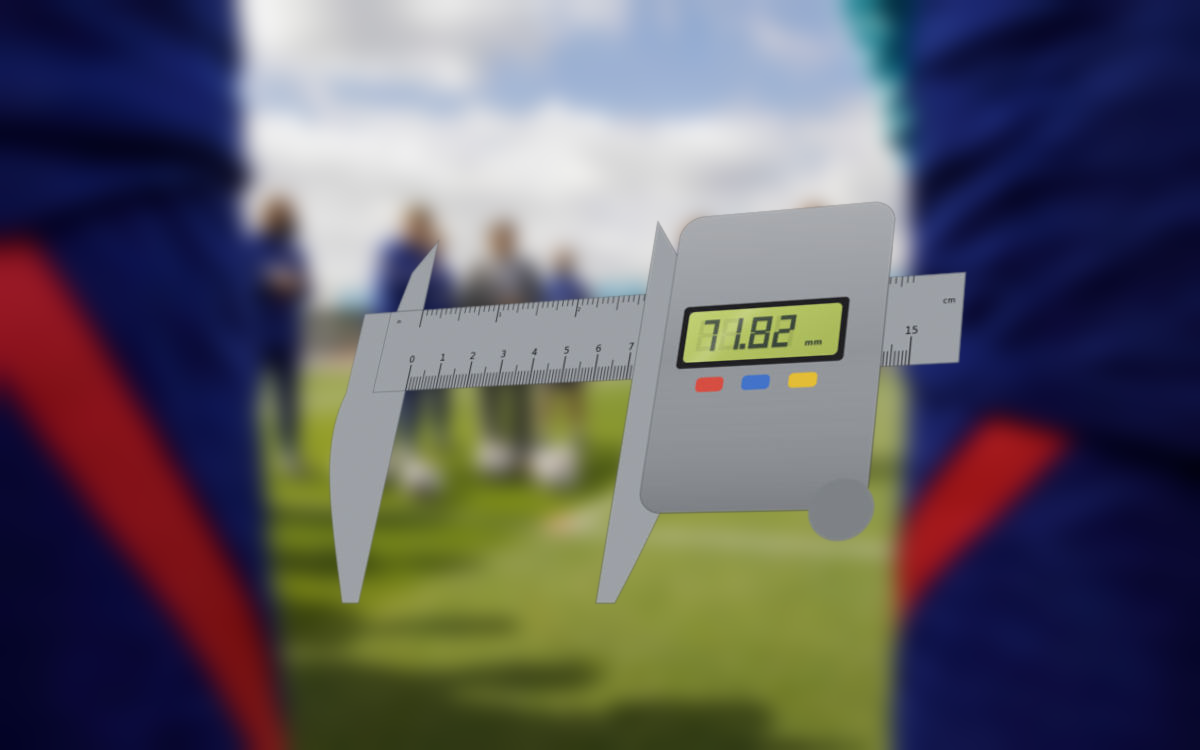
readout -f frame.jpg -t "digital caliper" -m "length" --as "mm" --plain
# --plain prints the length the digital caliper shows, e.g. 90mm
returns 71.82mm
